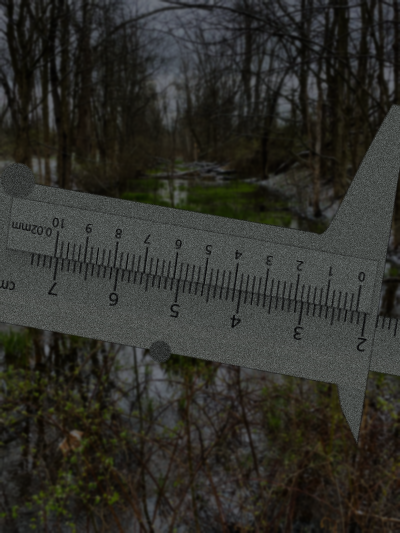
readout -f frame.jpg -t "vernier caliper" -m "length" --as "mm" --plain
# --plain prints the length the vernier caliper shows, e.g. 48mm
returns 21.4mm
